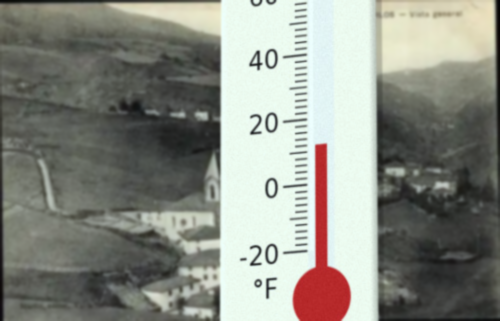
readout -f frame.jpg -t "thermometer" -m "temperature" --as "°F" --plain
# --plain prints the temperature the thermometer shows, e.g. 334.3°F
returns 12°F
